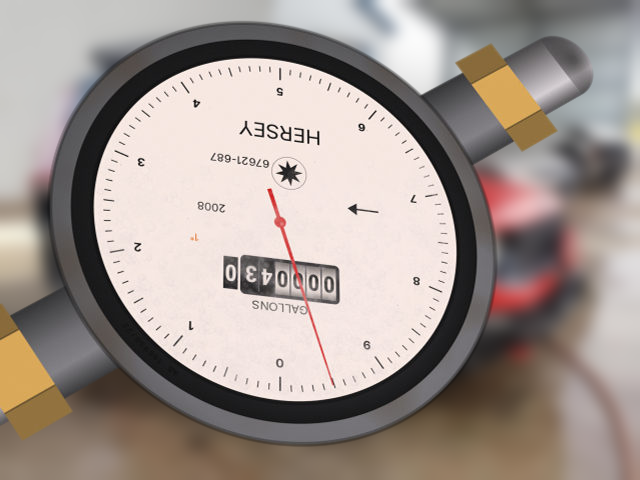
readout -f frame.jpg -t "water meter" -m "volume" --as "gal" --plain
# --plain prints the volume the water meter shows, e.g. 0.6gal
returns 429.5gal
